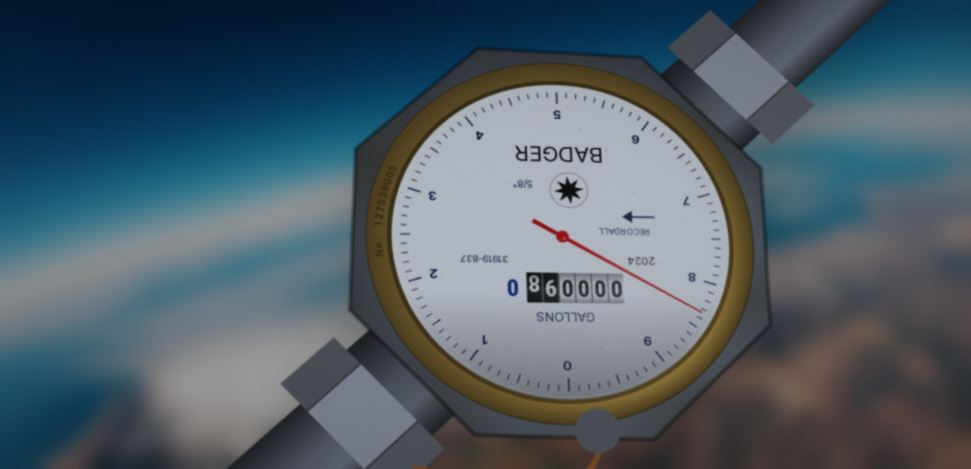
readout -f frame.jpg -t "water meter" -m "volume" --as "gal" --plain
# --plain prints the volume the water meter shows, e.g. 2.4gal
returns 978.3gal
